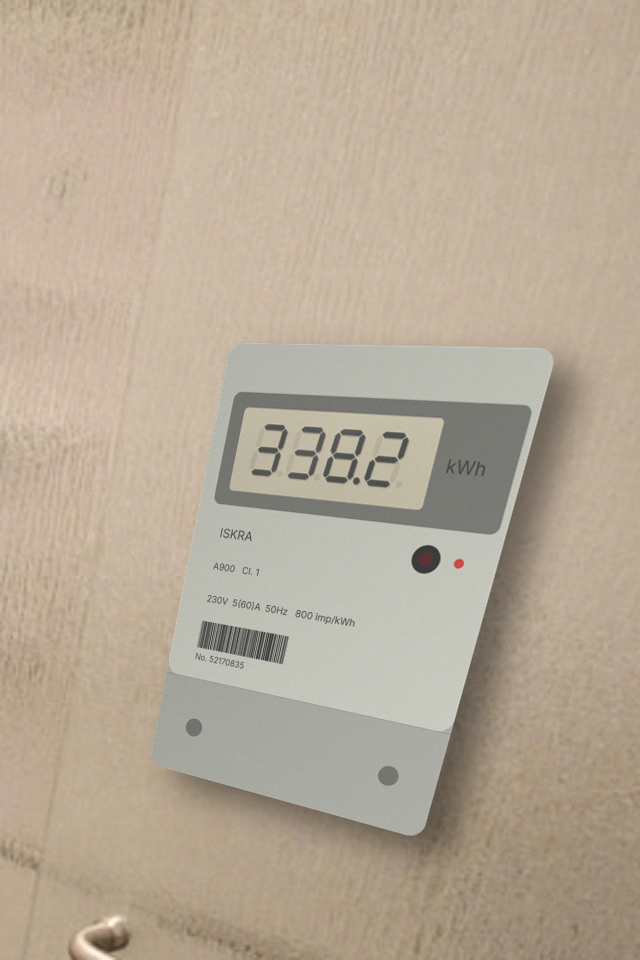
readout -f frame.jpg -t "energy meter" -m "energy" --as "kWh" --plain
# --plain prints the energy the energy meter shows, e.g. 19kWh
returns 338.2kWh
